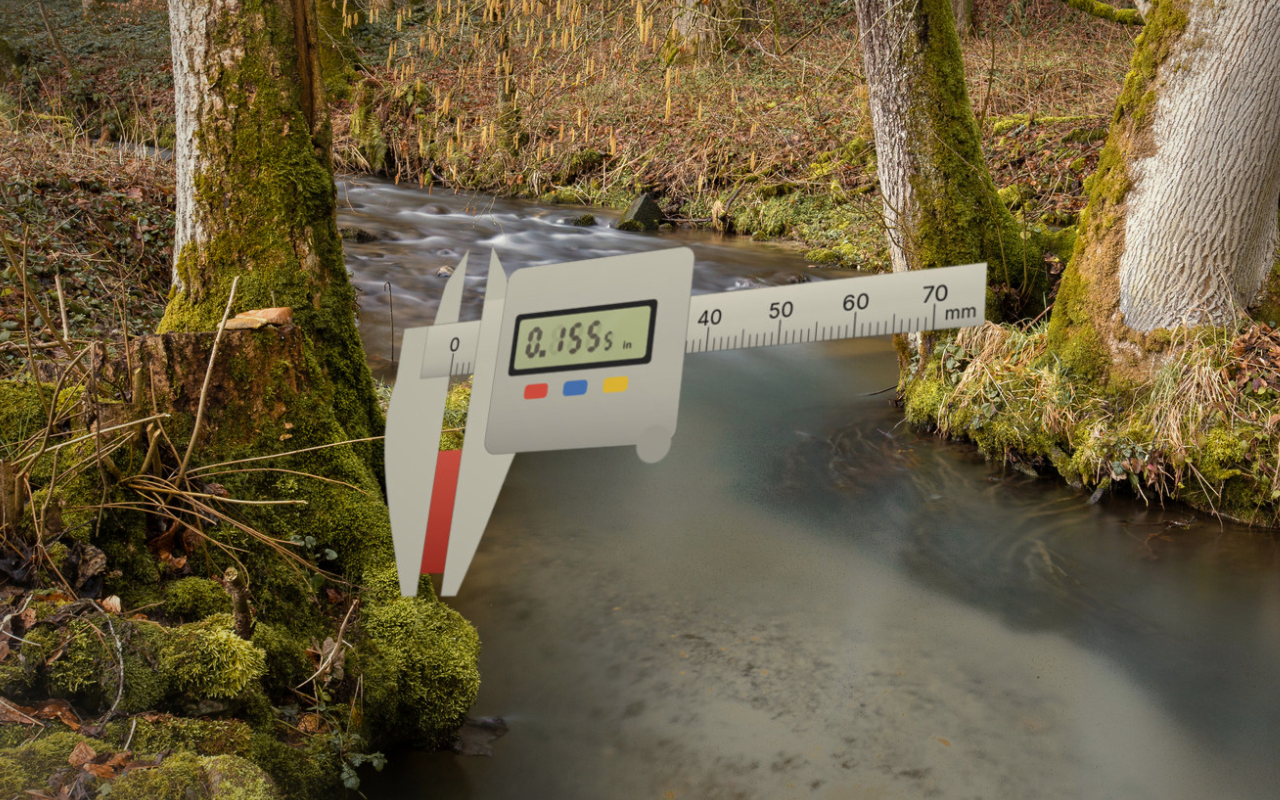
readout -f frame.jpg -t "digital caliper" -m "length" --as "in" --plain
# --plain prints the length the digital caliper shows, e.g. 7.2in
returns 0.1555in
